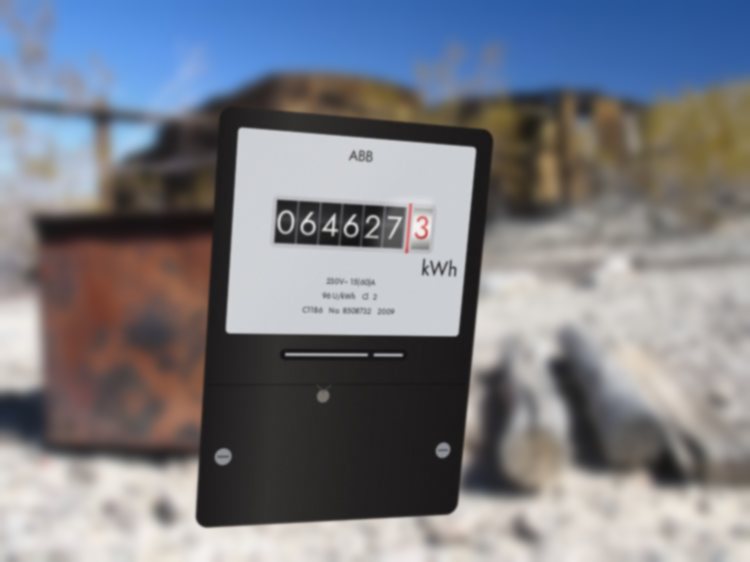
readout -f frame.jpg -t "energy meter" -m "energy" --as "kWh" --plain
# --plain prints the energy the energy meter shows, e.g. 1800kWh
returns 64627.3kWh
